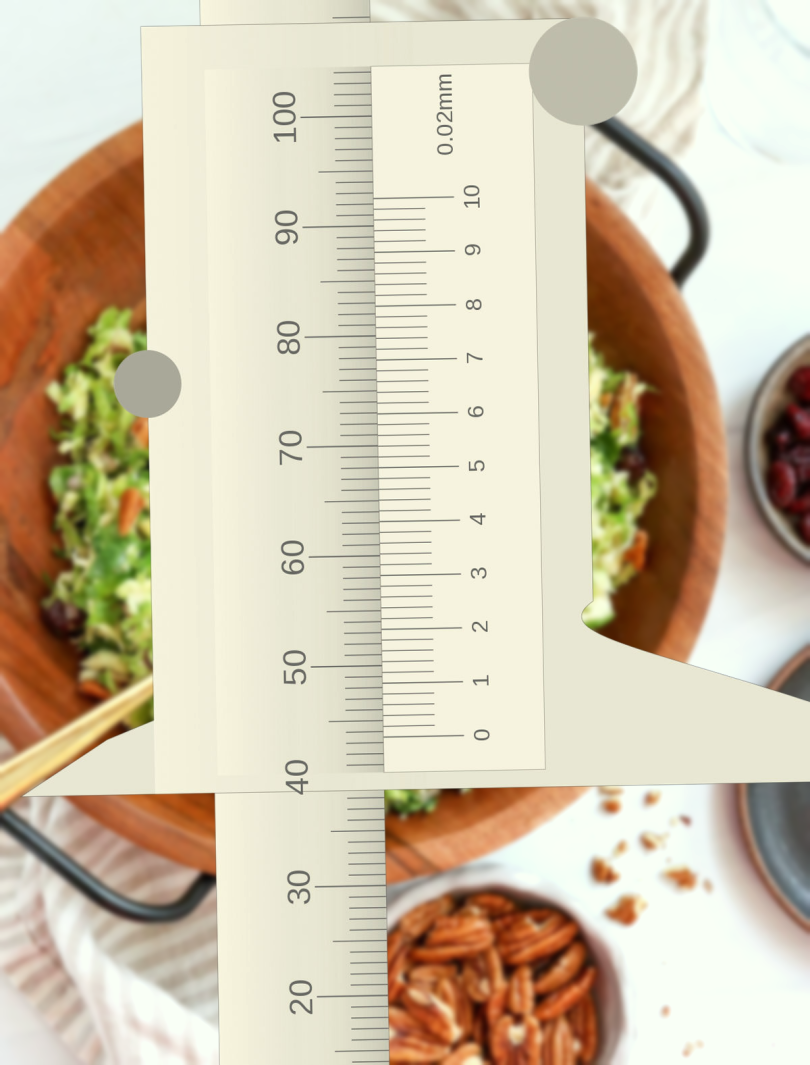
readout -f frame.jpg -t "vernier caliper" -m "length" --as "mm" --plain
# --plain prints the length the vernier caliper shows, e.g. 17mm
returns 43.5mm
